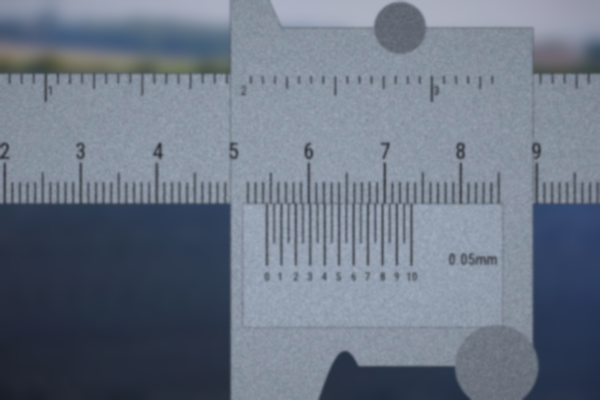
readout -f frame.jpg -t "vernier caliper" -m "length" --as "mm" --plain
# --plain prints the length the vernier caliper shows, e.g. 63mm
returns 54.5mm
